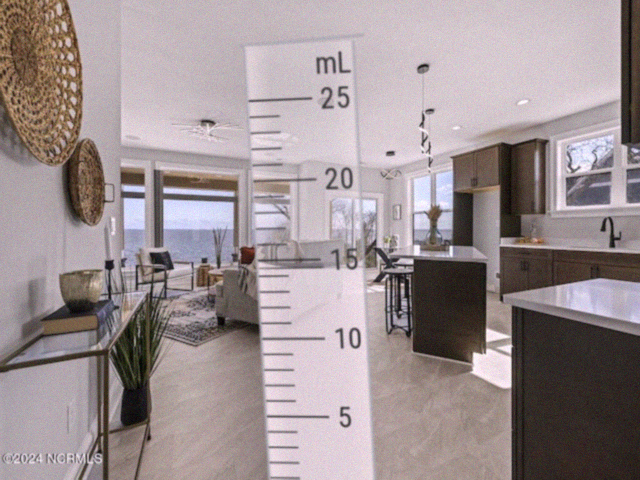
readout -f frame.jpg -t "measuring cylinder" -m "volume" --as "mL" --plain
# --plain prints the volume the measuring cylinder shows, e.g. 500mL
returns 14.5mL
